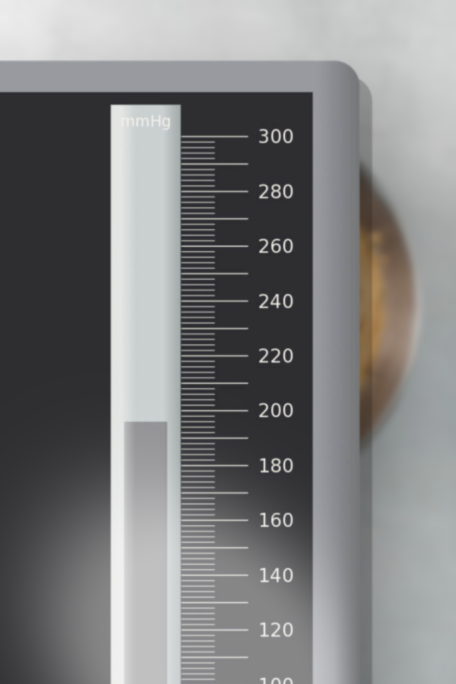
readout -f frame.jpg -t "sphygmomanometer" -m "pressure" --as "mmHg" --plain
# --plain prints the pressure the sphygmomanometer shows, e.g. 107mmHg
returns 196mmHg
